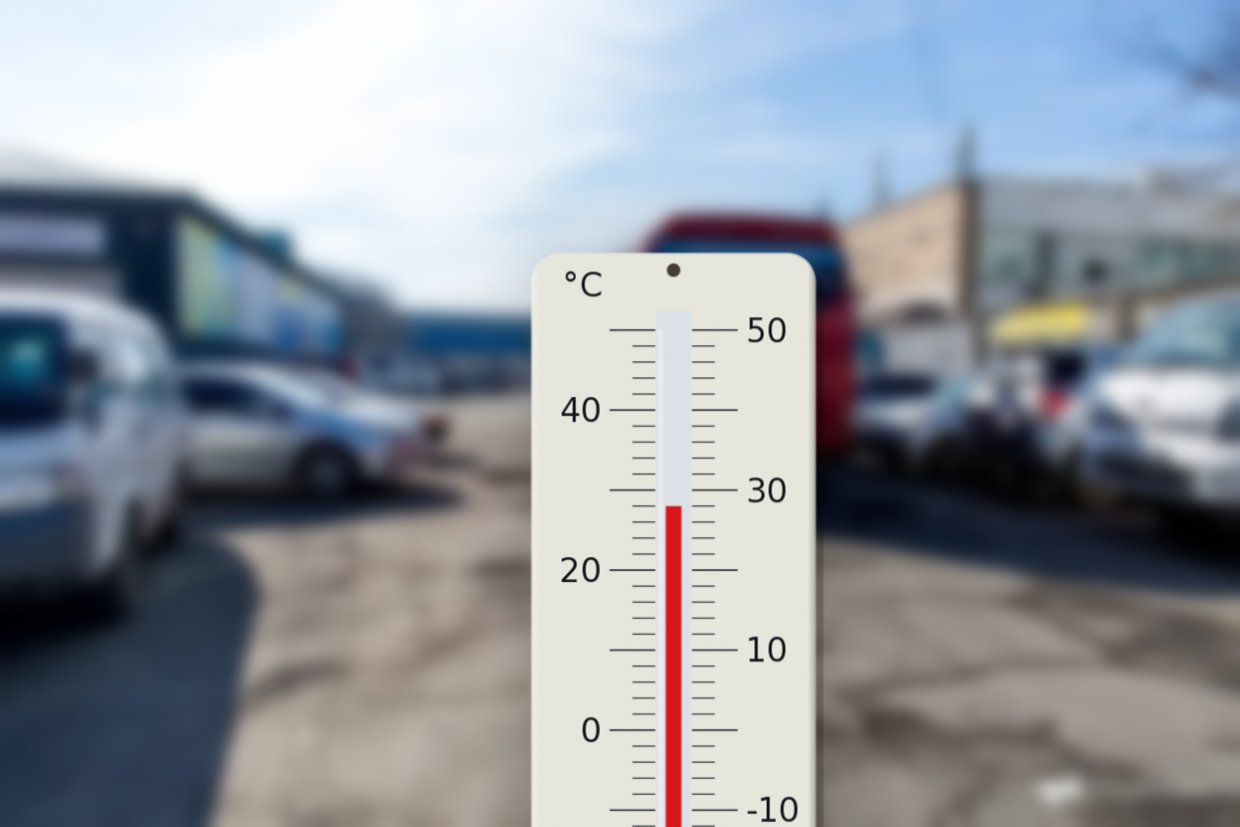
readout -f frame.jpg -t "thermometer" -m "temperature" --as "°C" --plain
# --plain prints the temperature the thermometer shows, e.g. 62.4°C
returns 28°C
